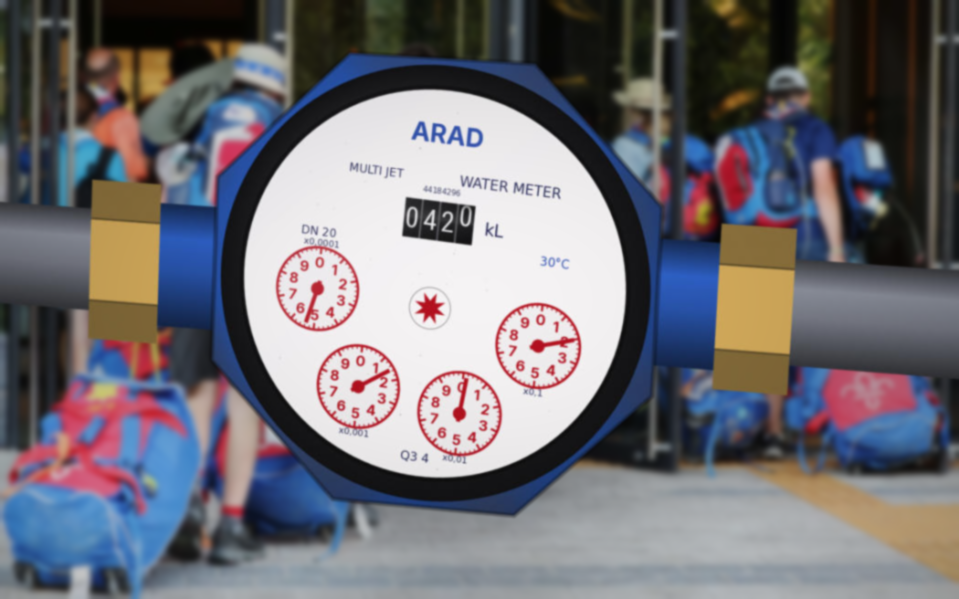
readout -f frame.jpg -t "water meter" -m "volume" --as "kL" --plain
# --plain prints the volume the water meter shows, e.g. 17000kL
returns 420.2015kL
